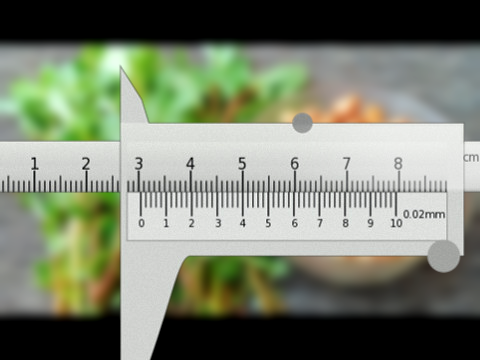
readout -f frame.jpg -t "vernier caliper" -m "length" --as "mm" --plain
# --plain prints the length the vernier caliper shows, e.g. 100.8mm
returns 30.4mm
